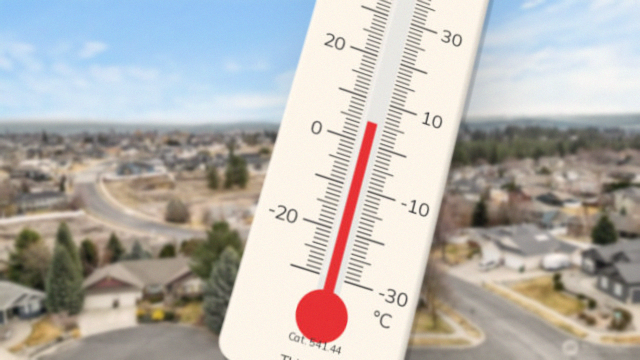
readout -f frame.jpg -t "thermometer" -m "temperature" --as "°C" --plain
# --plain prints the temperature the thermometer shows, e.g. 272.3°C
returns 5°C
